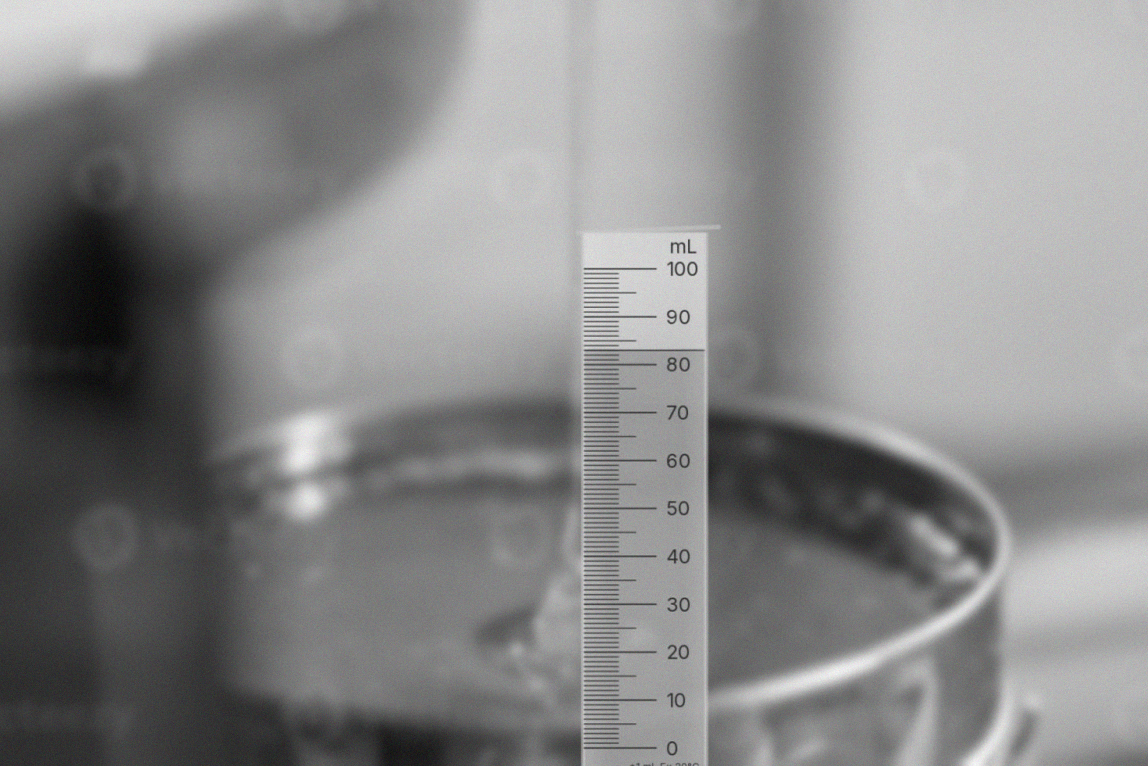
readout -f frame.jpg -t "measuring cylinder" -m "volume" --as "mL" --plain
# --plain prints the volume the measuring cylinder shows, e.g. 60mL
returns 83mL
